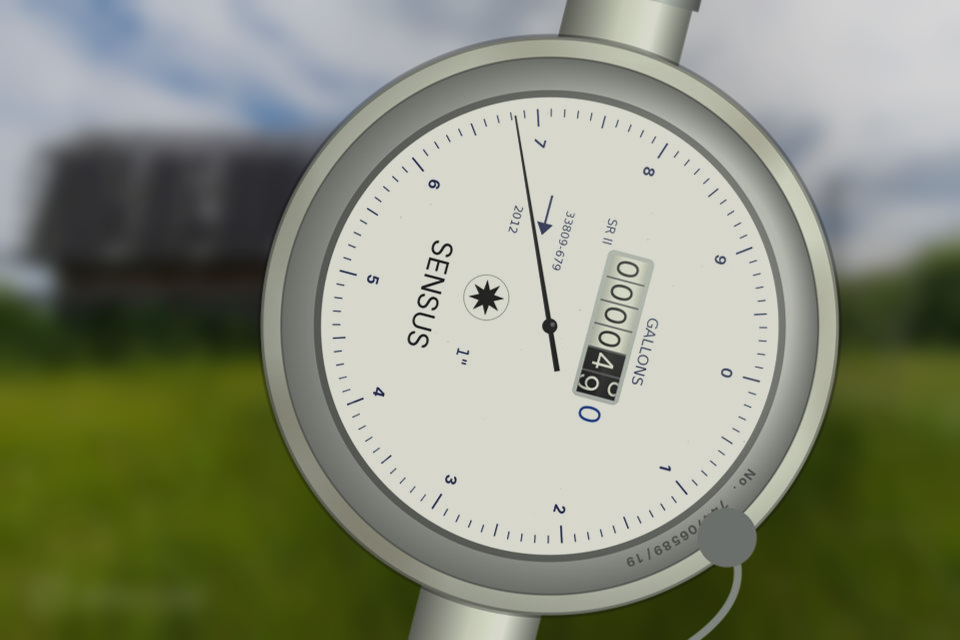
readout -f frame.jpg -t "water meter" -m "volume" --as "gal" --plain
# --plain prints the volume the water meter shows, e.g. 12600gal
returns 486.8gal
